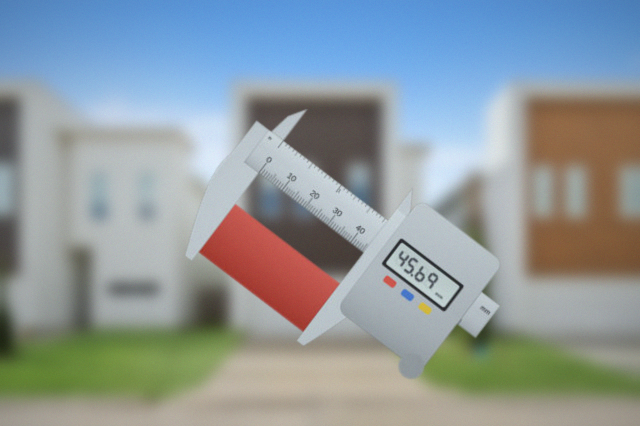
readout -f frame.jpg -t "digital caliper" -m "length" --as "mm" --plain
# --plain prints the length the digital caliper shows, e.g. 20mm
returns 45.69mm
